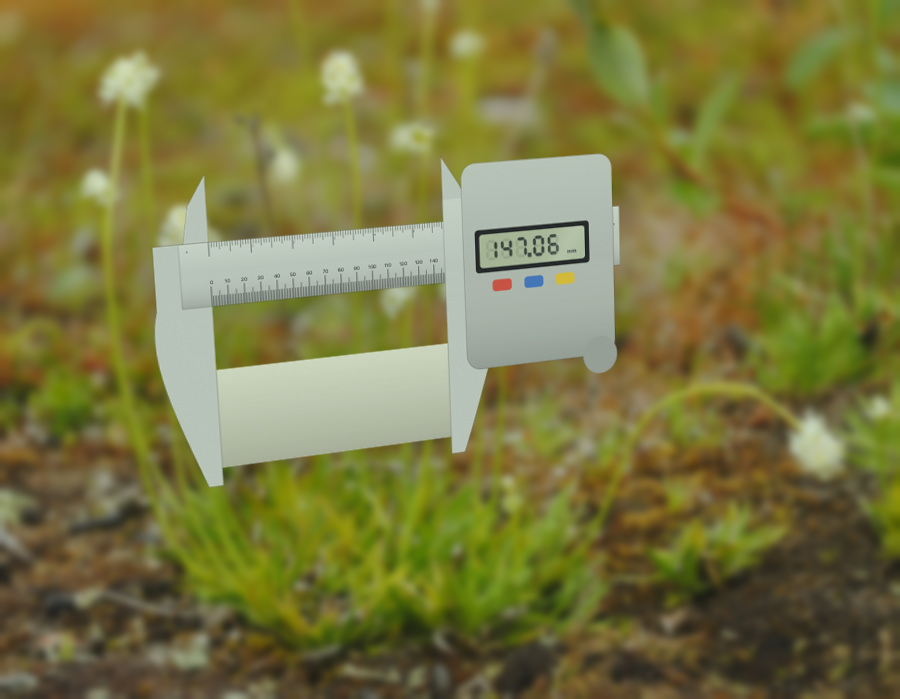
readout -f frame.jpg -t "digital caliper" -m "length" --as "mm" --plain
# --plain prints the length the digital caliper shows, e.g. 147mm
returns 147.06mm
